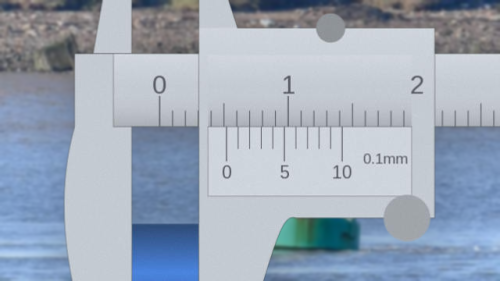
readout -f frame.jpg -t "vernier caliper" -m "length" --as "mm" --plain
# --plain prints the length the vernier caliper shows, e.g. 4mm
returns 5.2mm
